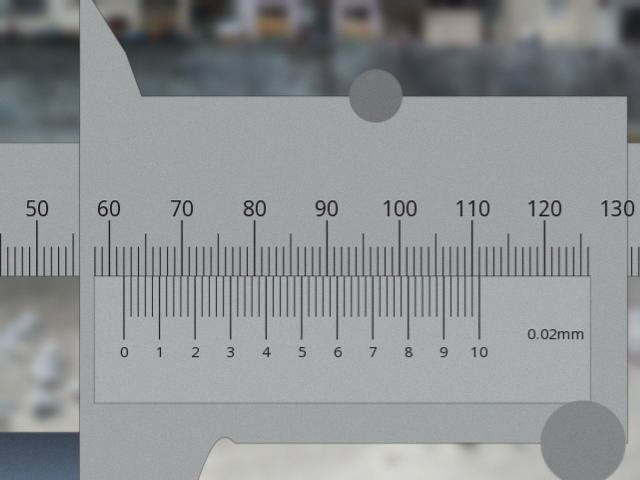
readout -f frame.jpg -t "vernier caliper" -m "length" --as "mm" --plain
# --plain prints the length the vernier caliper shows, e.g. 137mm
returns 62.0mm
